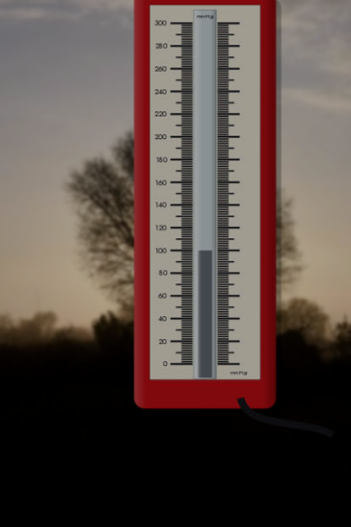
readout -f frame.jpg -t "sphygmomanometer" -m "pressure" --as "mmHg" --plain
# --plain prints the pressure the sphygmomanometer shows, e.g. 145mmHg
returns 100mmHg
